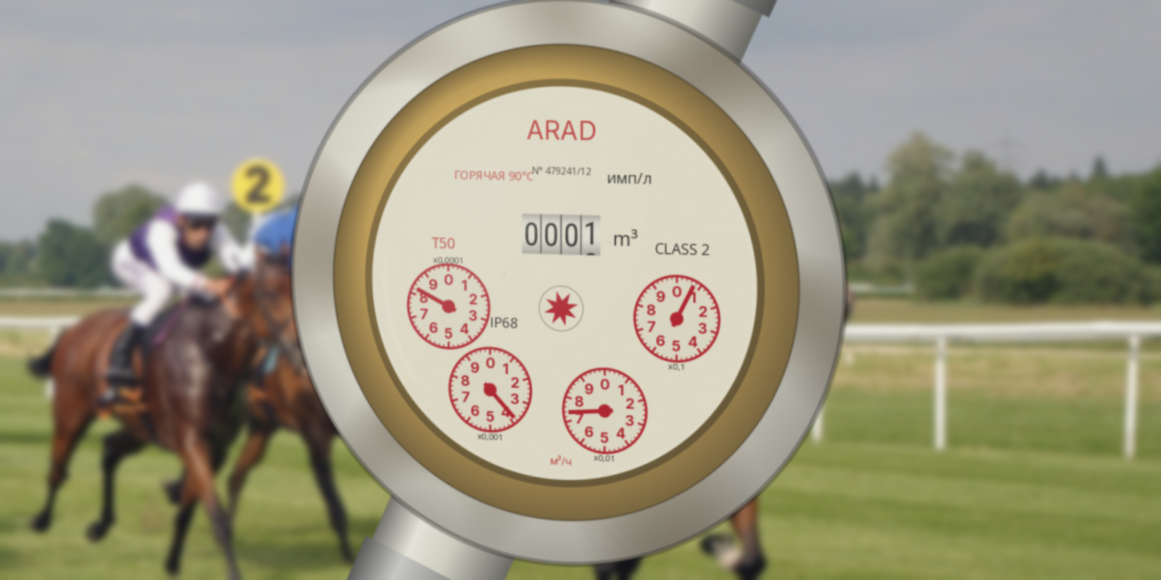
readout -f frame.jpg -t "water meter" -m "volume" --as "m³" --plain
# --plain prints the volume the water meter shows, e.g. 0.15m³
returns 1.0738m³
